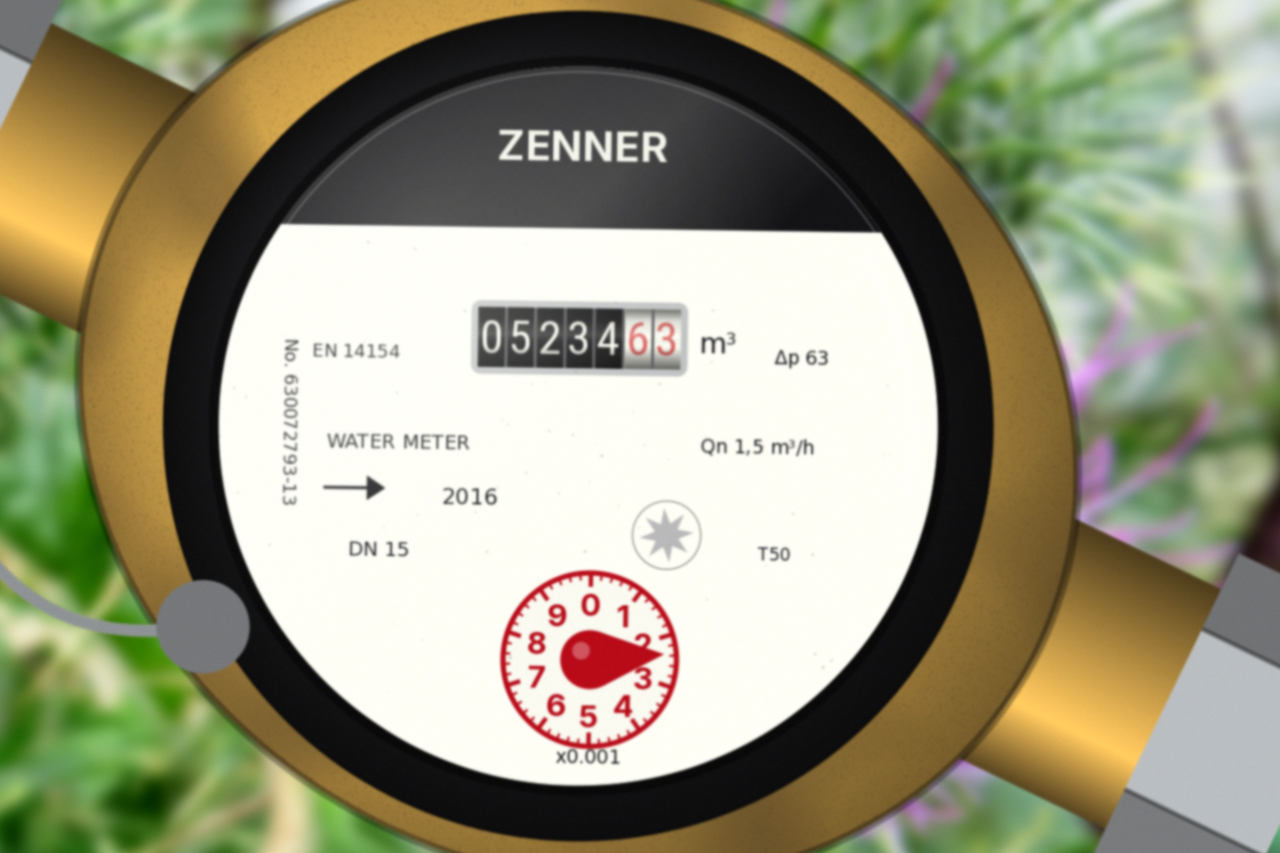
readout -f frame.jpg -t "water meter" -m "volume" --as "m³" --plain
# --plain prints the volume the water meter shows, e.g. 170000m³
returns 5234.632m³
